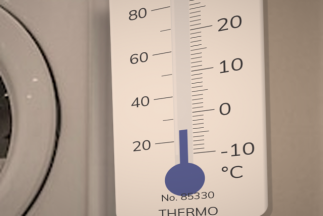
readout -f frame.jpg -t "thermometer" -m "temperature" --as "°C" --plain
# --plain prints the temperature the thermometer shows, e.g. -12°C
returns -4°C
